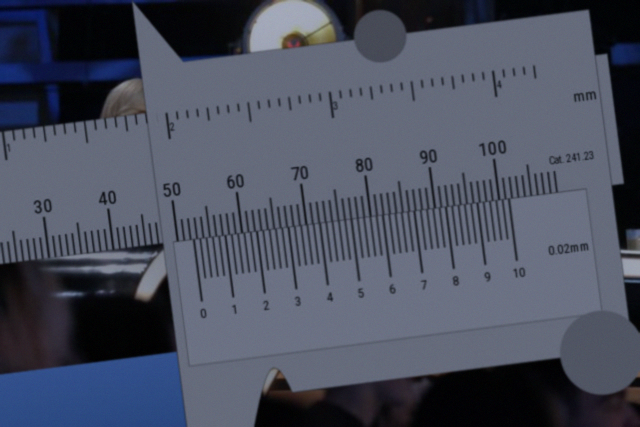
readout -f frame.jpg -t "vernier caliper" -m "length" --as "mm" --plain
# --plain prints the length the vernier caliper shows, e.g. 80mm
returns 52.5mm
